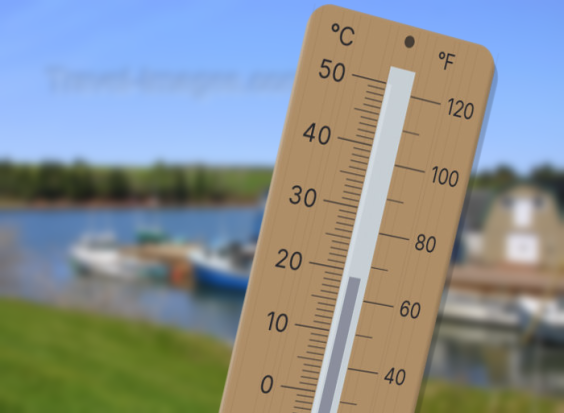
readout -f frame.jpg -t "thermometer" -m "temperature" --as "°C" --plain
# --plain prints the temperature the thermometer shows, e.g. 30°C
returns 19°C
